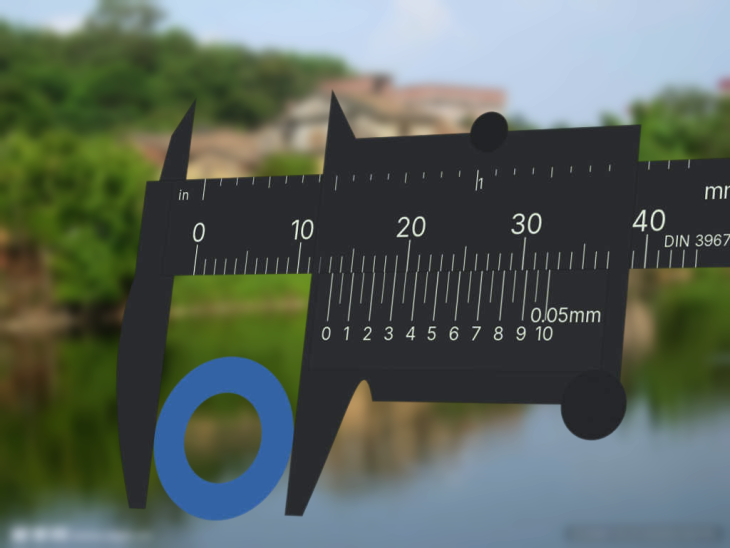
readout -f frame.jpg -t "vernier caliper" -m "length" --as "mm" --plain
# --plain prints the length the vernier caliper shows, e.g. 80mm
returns 13.3mm
